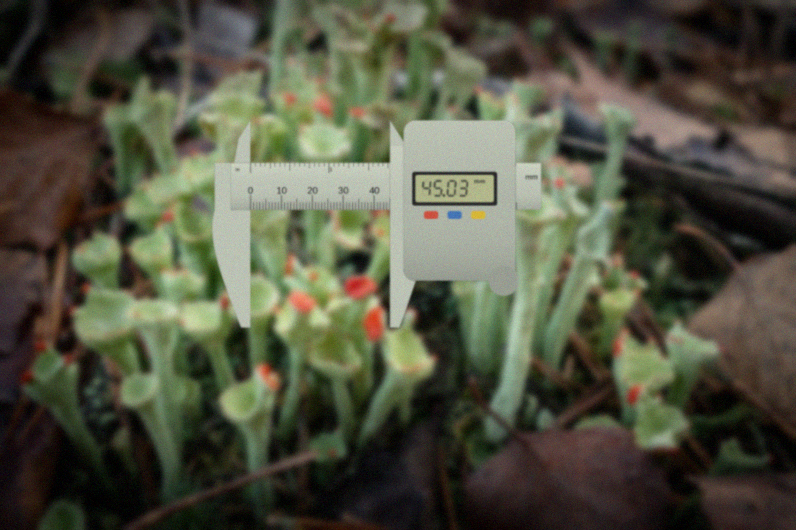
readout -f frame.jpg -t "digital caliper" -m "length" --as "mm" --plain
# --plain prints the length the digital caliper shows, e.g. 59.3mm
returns 45.03mm
